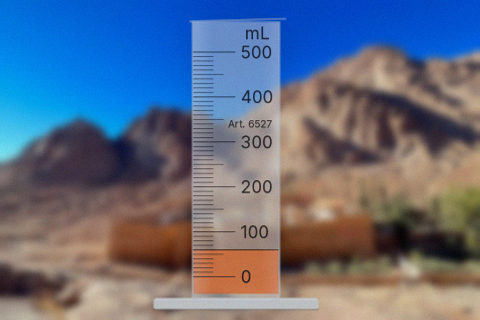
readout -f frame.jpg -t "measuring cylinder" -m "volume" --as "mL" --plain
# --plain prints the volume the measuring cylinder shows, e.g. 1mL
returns 60mL
